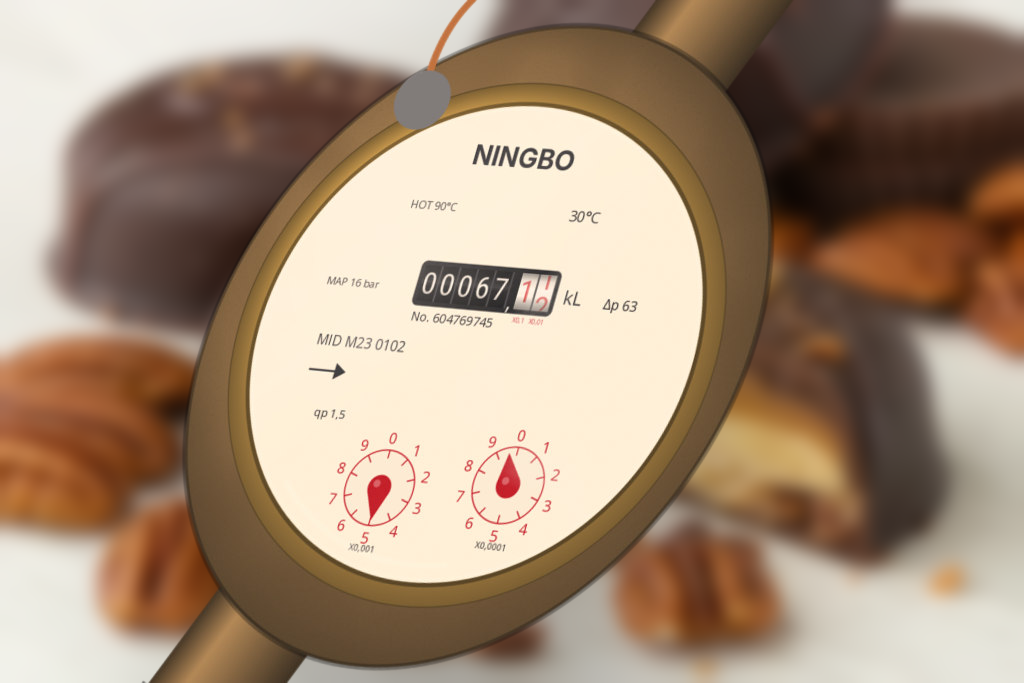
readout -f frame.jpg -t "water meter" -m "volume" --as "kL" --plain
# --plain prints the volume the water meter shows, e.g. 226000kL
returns 67.1149kL
